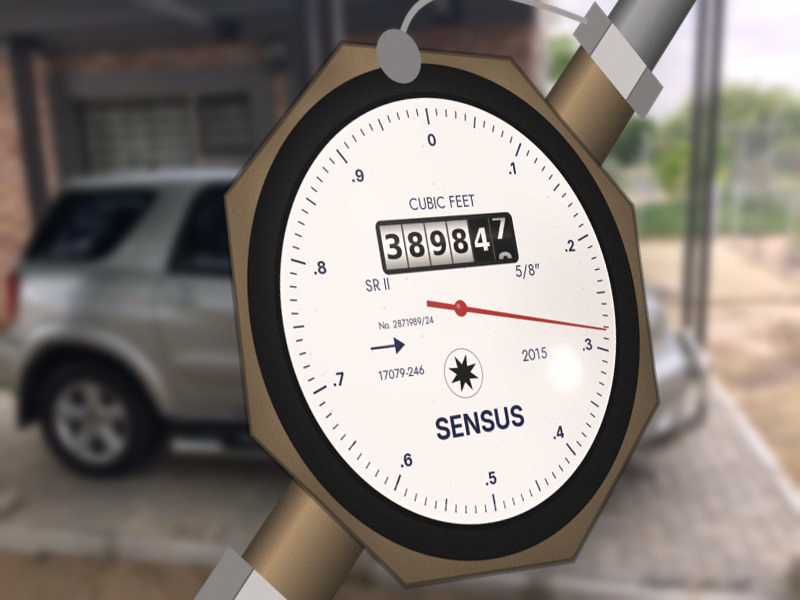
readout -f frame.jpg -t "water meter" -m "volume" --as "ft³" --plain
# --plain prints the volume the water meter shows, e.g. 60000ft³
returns 389847.28ft³
